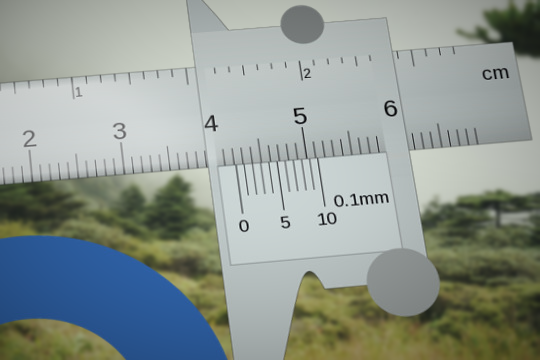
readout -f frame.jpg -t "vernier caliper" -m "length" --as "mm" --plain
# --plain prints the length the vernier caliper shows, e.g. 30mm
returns 42.2mm
